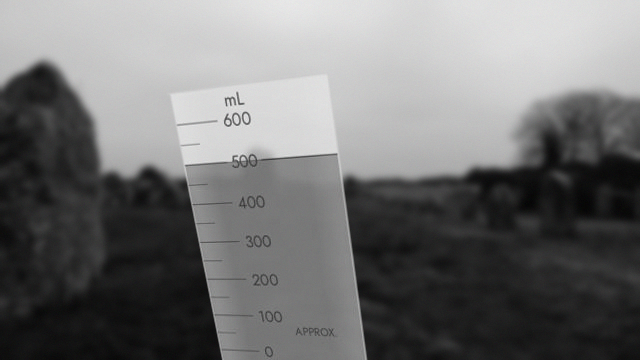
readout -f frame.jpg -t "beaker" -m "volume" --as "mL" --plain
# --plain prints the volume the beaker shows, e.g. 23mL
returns 500mL
